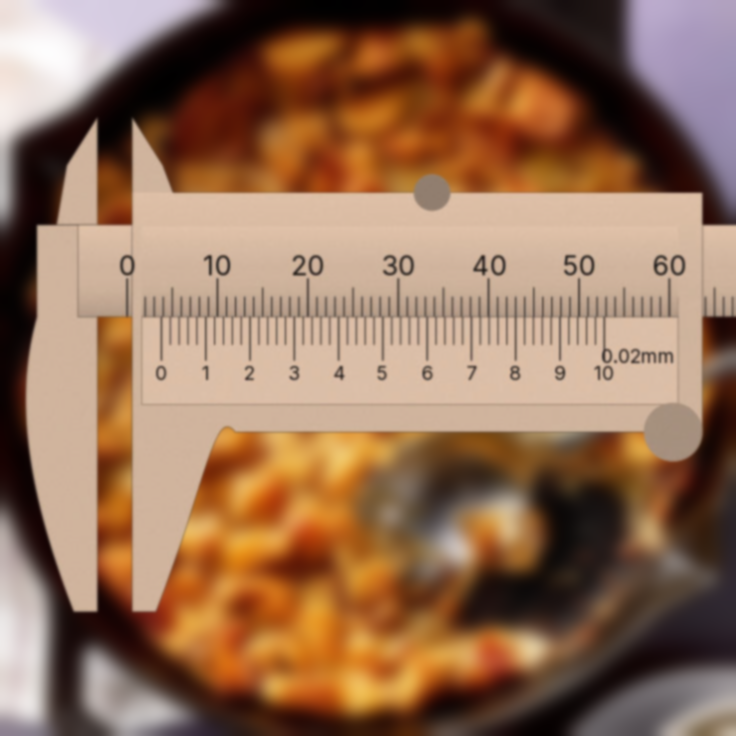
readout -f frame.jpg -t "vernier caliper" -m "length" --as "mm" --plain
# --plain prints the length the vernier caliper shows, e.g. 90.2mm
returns 3.8mm
